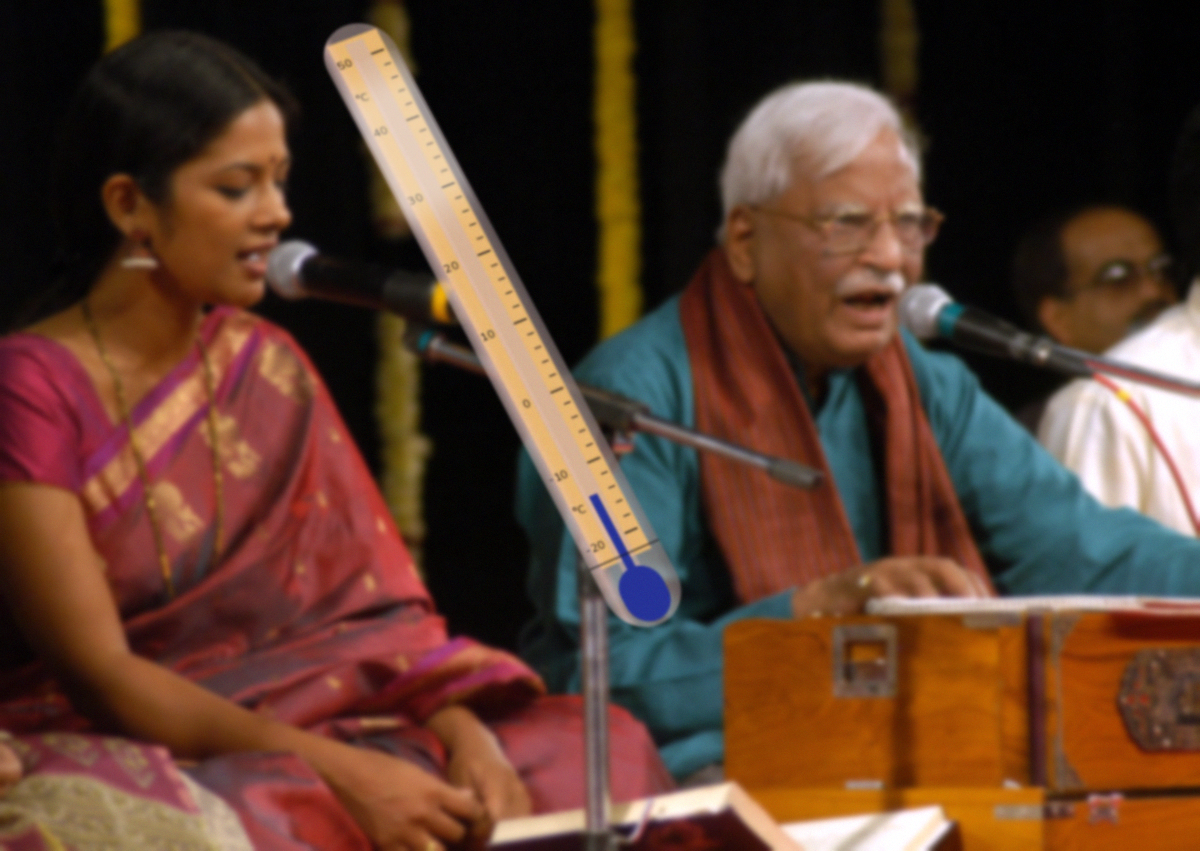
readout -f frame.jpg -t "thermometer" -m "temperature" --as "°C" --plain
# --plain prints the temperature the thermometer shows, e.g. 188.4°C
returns -14°C
